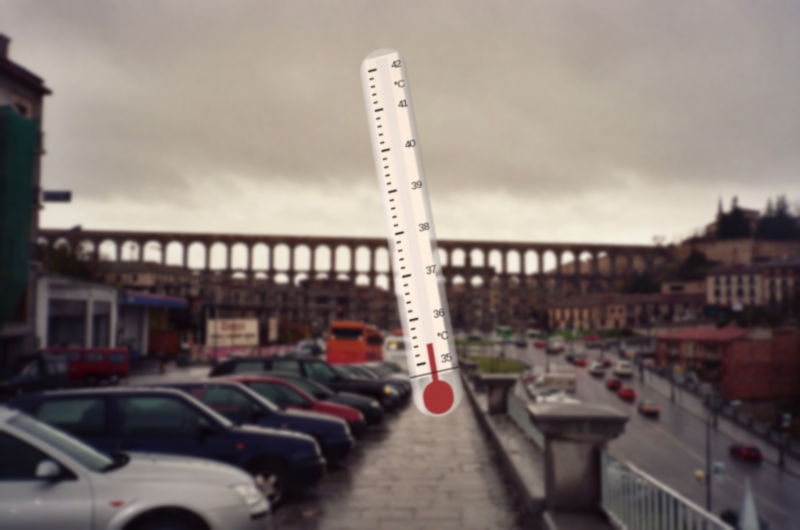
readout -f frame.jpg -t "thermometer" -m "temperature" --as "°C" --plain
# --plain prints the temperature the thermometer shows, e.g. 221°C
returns 35.4°C
